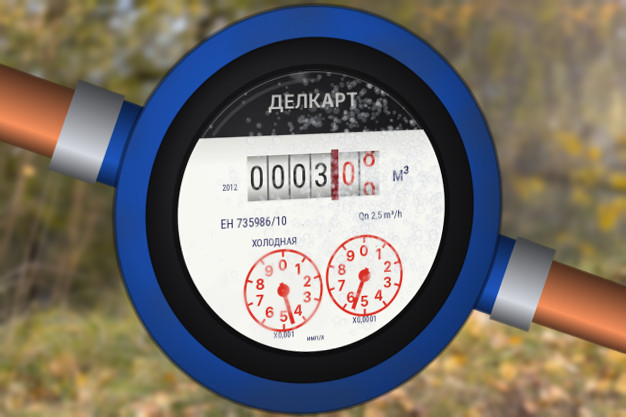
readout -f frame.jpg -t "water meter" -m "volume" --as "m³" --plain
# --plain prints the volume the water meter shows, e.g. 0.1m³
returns 3.0845m³
